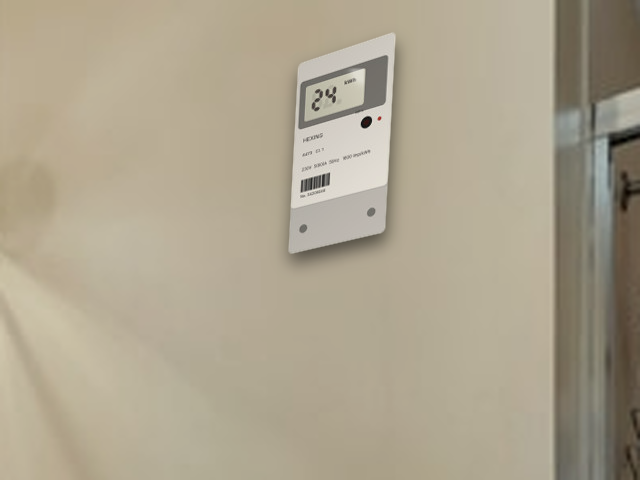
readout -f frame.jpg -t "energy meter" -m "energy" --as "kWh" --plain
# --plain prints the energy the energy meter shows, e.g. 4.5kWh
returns 24kWh
